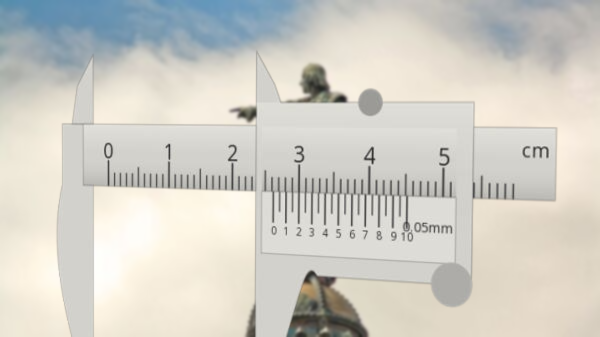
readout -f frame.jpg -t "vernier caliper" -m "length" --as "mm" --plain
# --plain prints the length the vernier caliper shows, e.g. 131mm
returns 26.2mm
